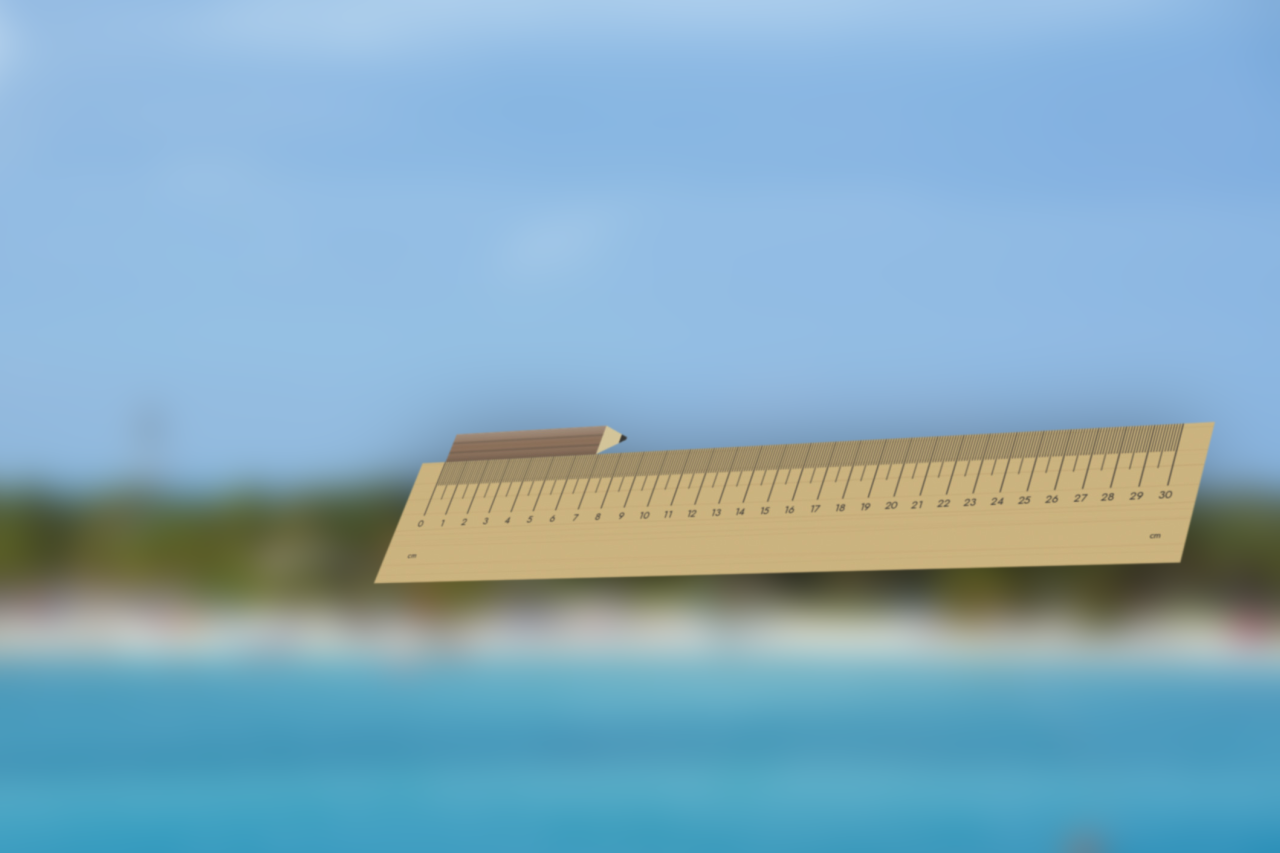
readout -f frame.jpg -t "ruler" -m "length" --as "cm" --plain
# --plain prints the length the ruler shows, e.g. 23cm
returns 8cm
